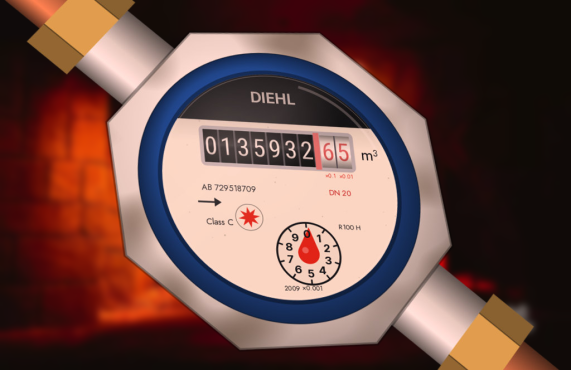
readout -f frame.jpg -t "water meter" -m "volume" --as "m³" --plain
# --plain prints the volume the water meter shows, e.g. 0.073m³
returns 135932.650m³
